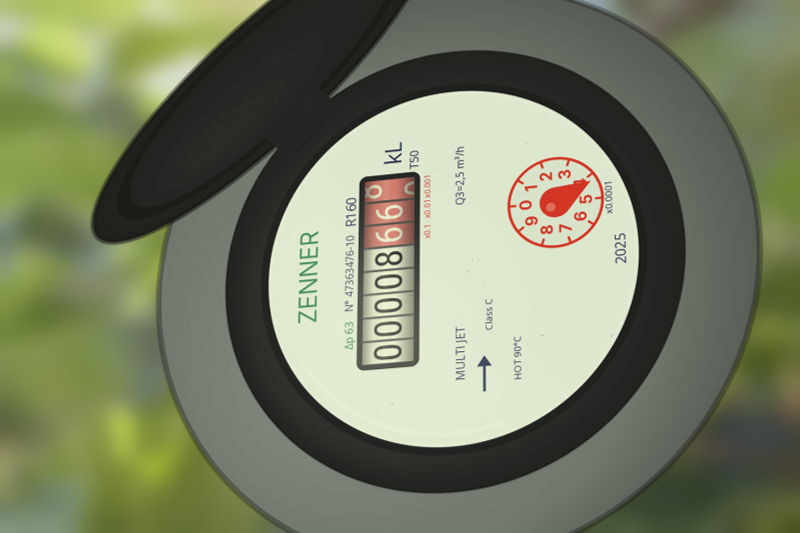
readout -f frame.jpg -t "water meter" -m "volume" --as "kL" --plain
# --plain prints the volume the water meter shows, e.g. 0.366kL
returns 8.6684kL
